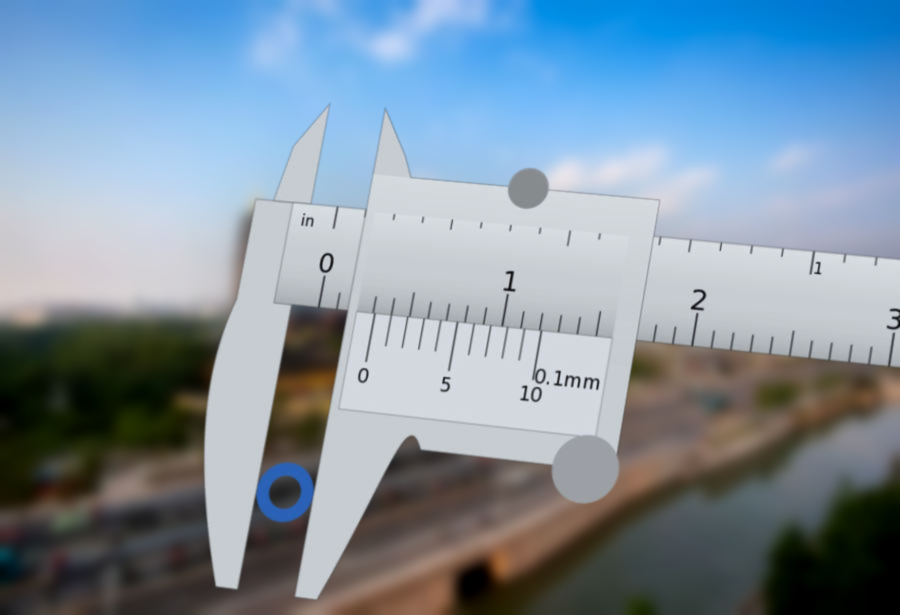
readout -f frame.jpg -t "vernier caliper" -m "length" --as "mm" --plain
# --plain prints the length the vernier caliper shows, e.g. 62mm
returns 3.1mm
